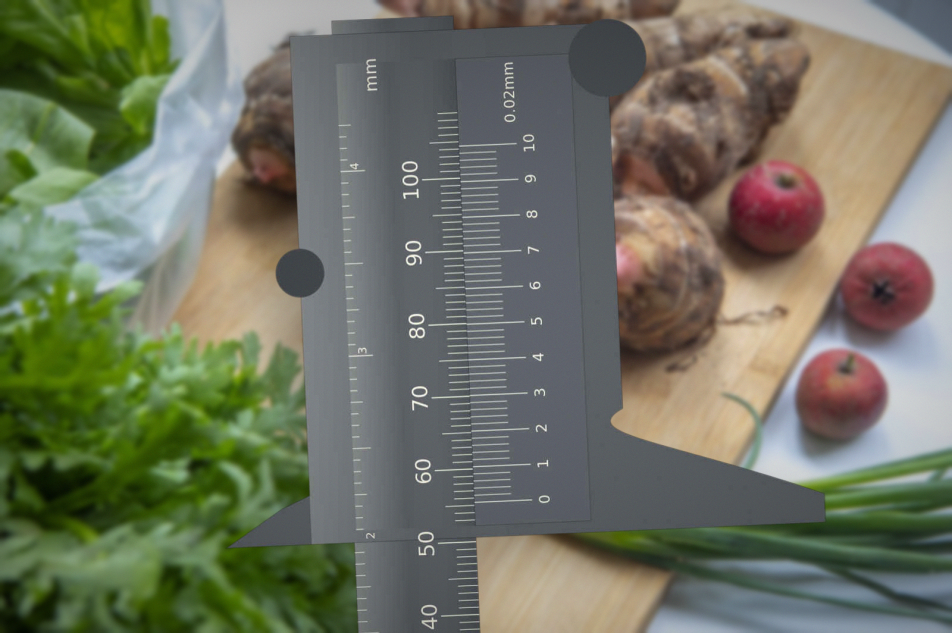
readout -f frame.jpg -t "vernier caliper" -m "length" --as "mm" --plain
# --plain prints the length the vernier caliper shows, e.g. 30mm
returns 55.4mm
